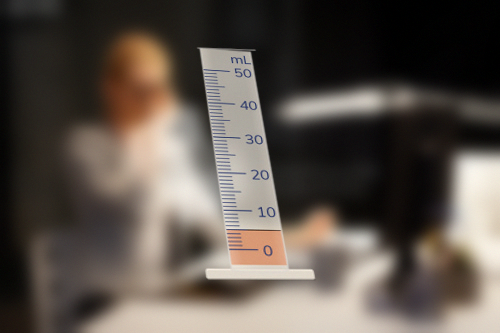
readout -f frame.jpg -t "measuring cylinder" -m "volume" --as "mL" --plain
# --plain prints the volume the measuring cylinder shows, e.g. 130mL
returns 5mL
